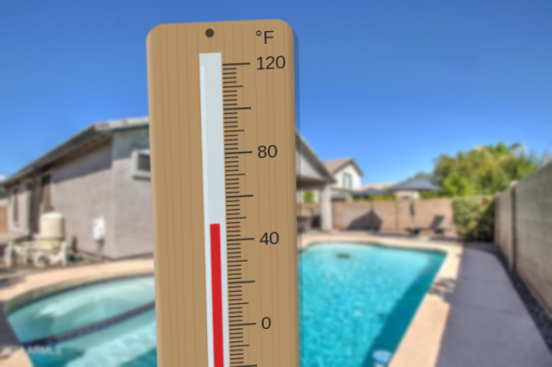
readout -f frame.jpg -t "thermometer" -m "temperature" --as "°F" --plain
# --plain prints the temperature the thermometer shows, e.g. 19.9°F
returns 48°F
